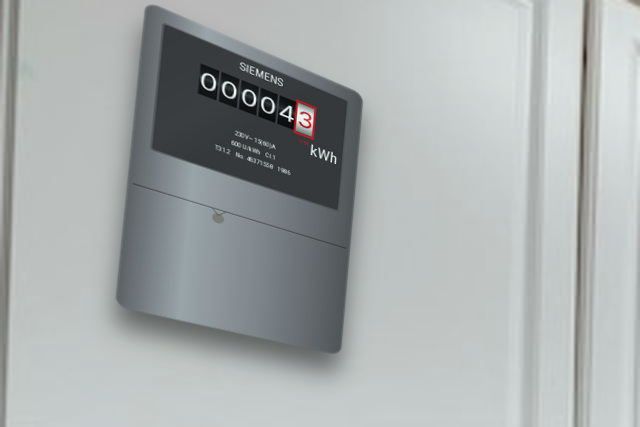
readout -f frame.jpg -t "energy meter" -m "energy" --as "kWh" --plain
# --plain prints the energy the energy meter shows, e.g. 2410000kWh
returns 4.3kWh
